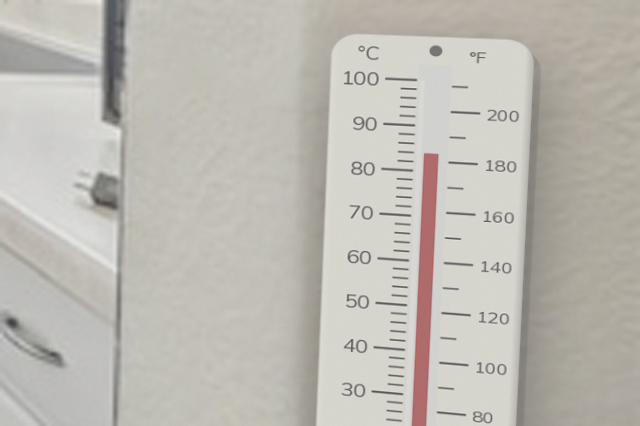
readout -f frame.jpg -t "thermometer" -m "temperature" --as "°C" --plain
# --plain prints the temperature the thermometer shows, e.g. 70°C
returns 84°C
